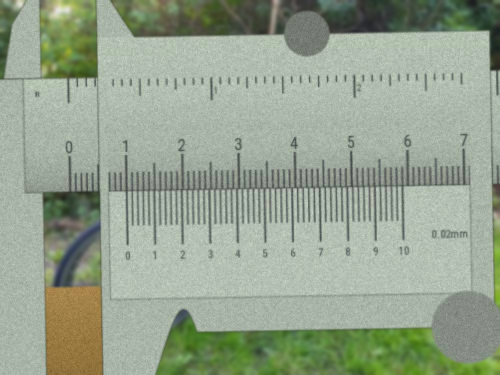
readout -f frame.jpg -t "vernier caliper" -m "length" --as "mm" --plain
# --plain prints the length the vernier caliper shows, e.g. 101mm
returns 10.0mm
